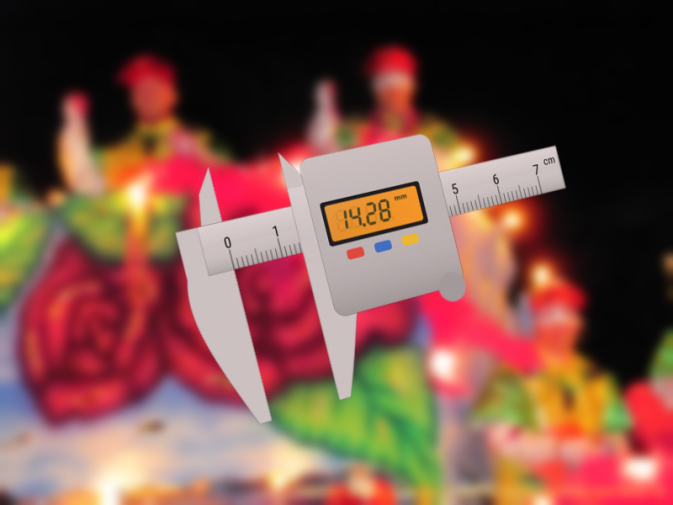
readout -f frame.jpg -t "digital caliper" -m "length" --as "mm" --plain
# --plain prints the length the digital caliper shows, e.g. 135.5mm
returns 14.28mm
